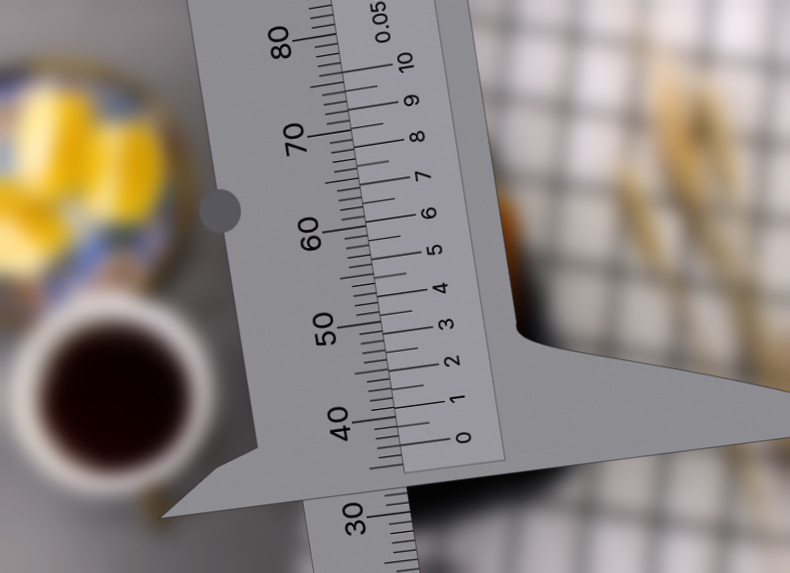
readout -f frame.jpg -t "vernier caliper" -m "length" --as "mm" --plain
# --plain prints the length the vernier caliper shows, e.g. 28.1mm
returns 37.0mm
